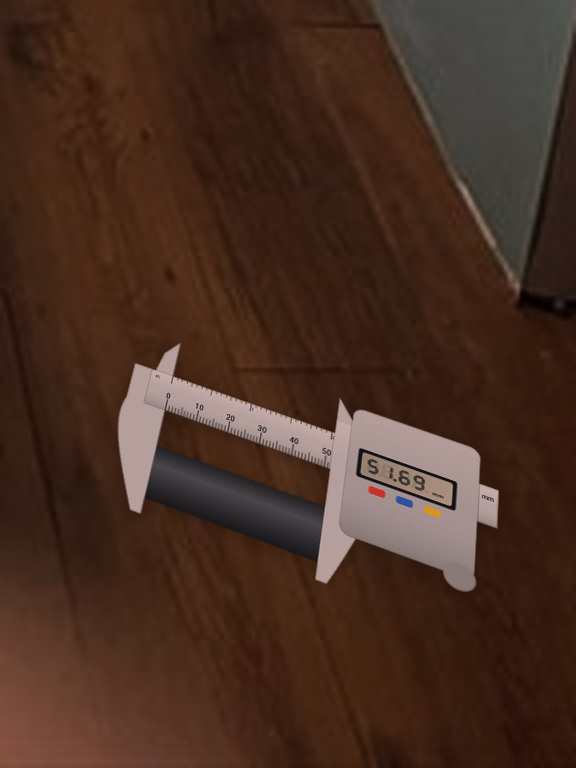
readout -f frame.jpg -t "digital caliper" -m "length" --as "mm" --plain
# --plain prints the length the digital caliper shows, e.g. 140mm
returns 51.69mm
